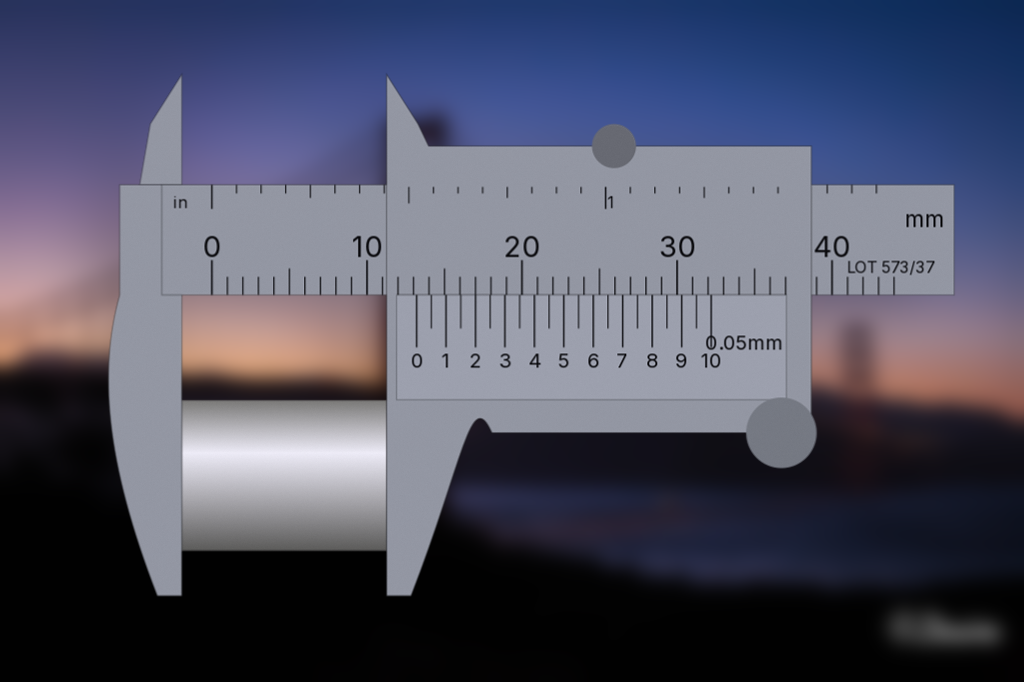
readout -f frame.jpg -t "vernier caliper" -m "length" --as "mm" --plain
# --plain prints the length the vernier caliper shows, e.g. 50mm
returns 13.2mm
